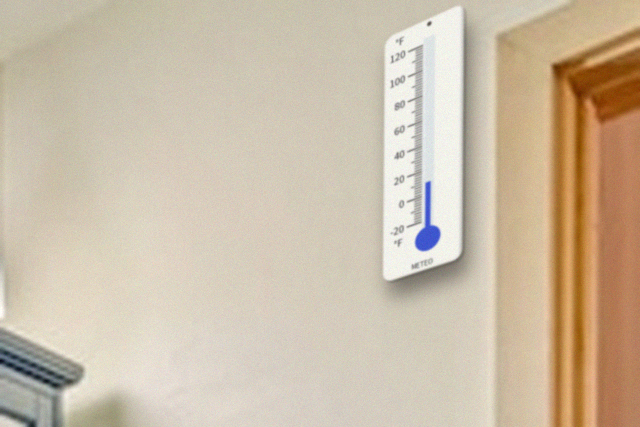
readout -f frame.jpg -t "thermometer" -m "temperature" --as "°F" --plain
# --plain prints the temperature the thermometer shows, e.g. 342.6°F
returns 10°F
